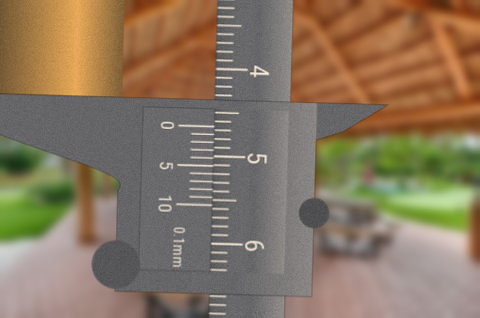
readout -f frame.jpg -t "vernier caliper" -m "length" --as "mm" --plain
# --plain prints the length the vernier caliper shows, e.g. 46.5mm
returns 46.6mm
